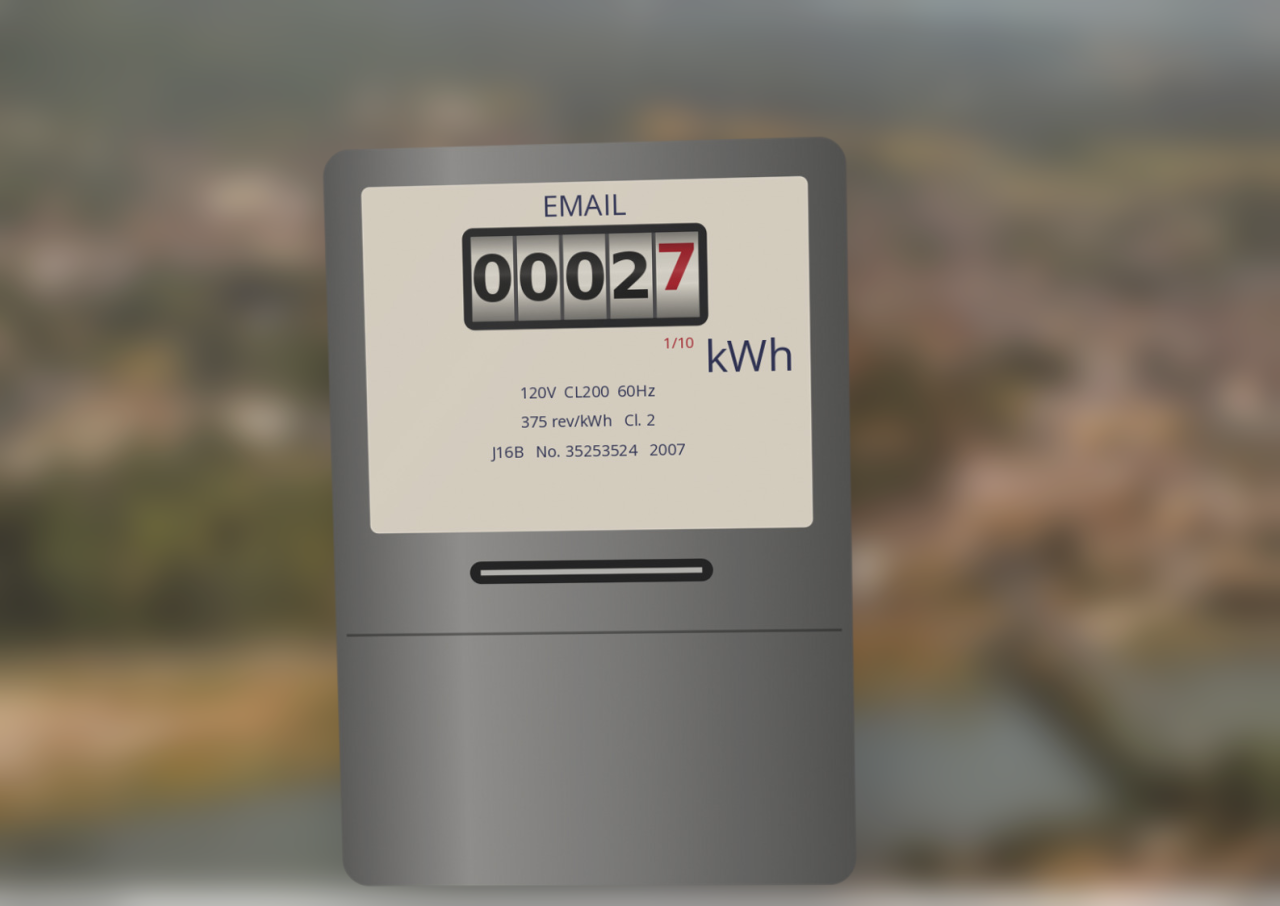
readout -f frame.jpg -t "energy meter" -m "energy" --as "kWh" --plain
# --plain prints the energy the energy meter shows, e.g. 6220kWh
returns 2.7kWh
